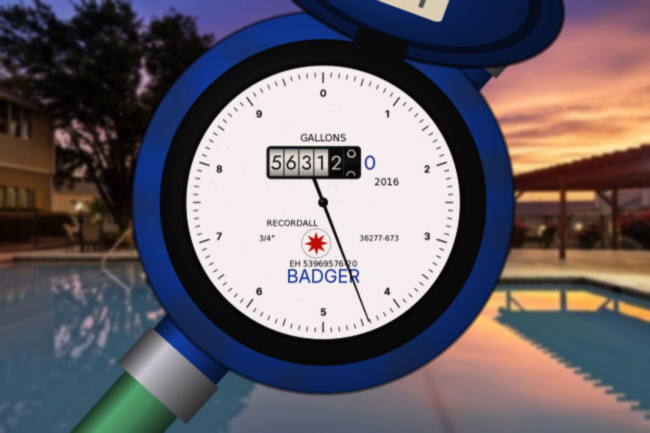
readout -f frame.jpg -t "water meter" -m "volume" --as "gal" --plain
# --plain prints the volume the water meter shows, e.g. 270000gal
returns 5631284.4gal
